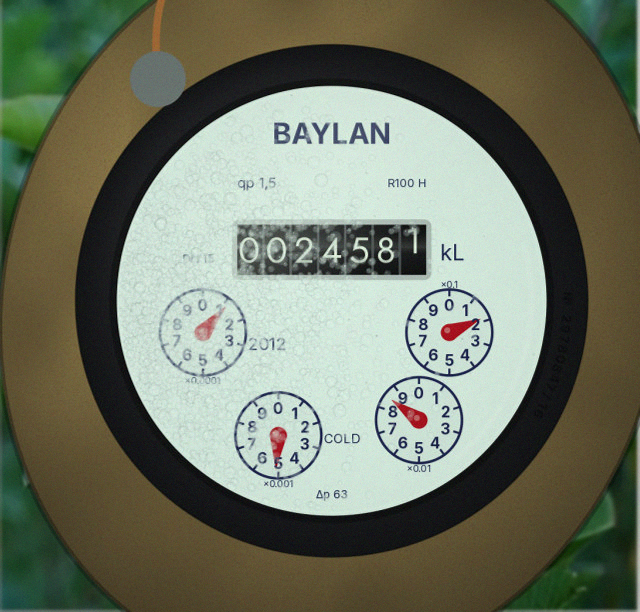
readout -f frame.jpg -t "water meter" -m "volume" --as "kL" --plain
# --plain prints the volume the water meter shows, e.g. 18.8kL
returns 24581.1851kL
